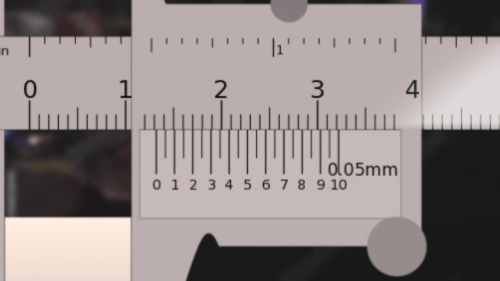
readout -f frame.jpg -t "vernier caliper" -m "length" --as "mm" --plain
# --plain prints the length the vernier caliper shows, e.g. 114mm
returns 13.2mm
